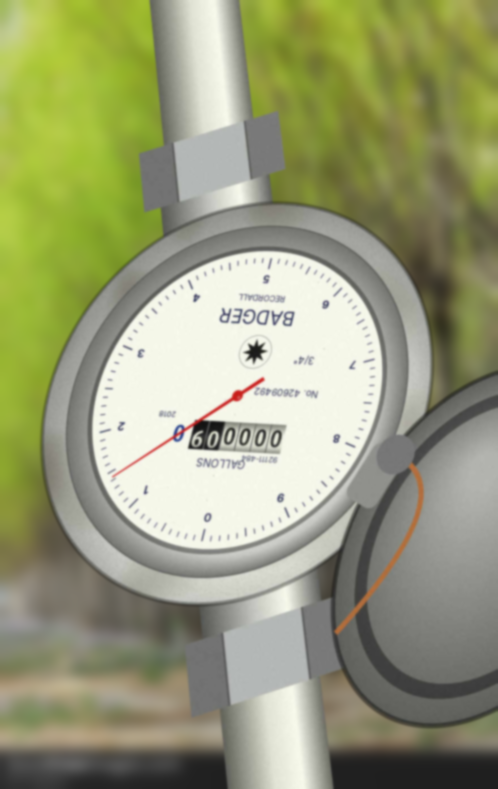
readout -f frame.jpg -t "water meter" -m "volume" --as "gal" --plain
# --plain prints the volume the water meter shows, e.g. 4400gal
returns 91.4gal
